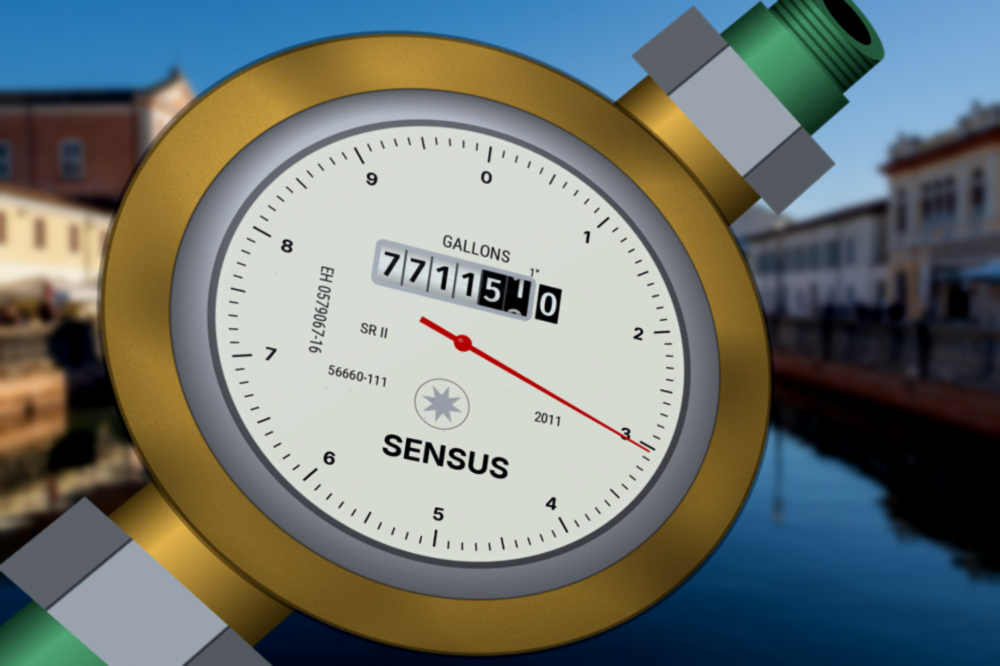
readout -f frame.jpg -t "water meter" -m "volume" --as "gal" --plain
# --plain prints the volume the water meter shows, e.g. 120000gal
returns 7711513.0gal
